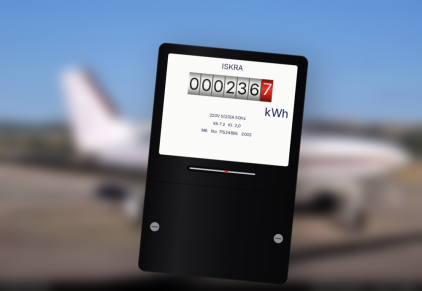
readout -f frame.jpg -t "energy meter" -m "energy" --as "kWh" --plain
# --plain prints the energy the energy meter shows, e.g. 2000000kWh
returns 236.7kWh
